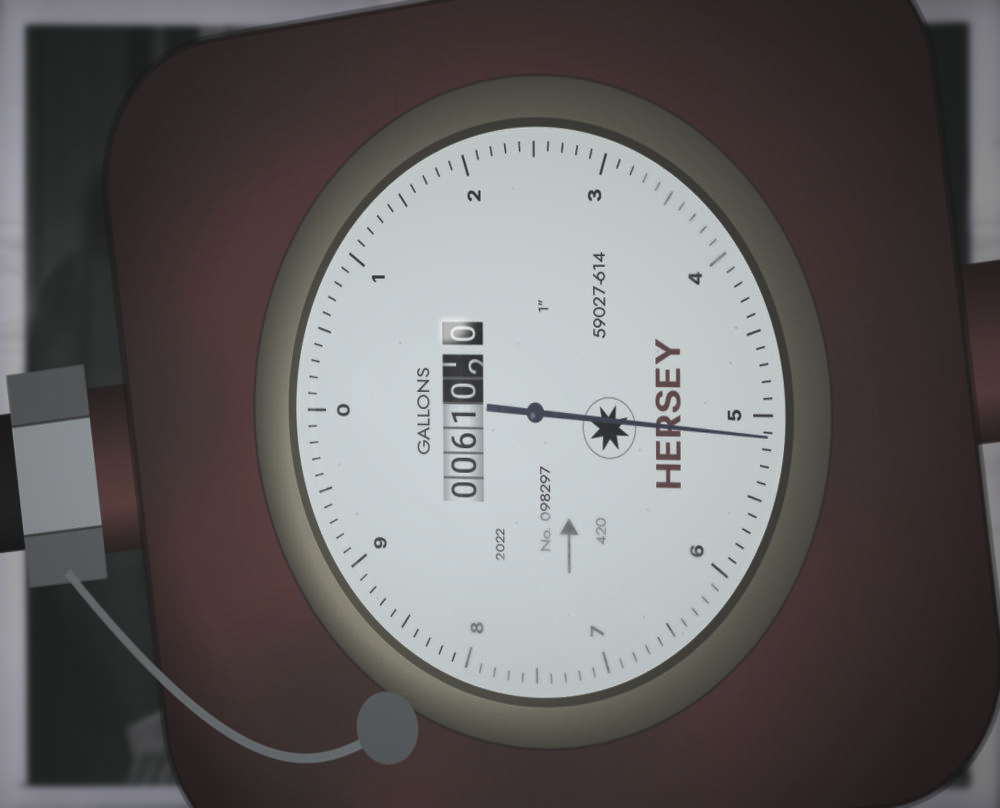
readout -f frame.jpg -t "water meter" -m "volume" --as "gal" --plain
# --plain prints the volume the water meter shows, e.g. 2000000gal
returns 61015.1gal
